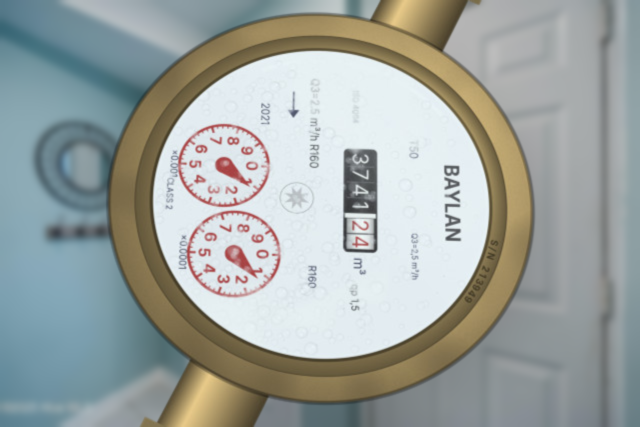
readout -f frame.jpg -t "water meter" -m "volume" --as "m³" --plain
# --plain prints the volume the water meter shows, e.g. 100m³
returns 3741.2411m³
